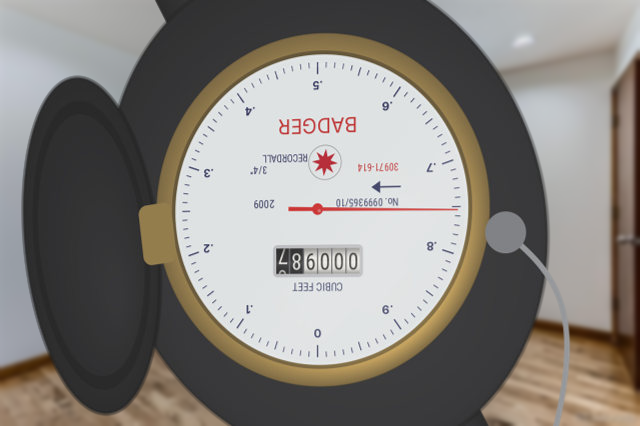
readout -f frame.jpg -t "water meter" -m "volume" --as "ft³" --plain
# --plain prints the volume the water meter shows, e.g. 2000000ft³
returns 986.75ft³
